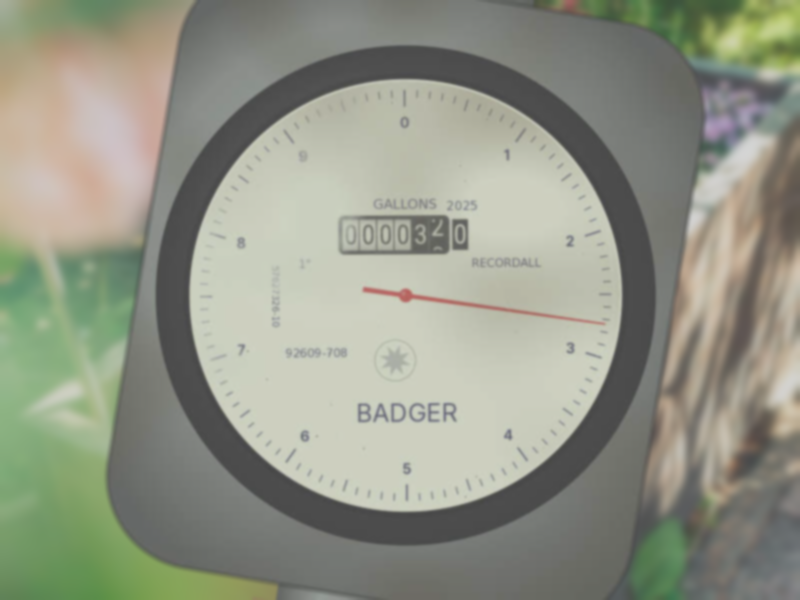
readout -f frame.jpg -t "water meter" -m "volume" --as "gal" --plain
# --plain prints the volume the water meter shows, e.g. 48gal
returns 322.7gal
